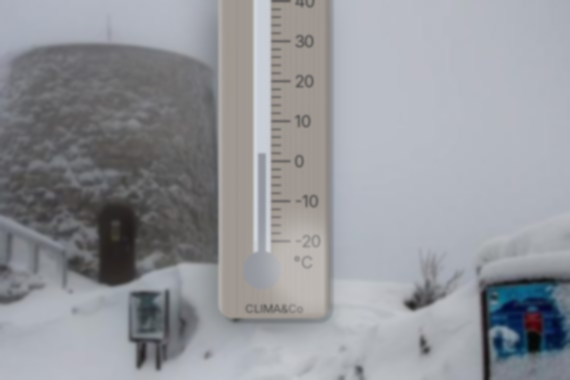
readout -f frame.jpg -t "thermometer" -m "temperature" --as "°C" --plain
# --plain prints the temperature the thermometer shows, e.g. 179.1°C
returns 2°C
